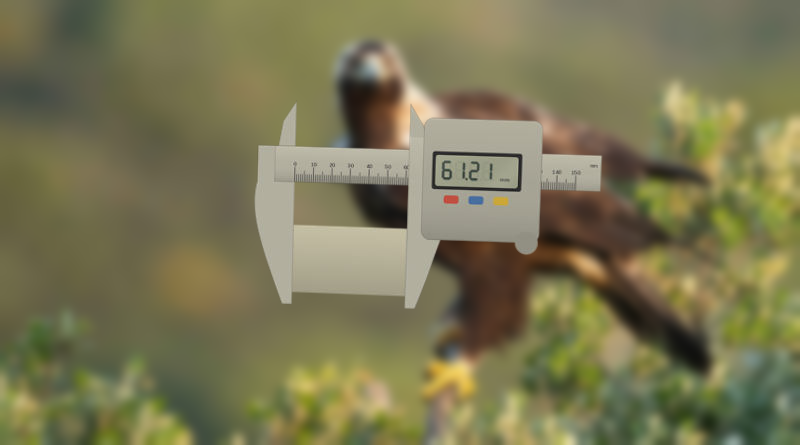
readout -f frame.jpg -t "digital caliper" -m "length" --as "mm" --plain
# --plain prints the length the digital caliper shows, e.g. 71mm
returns 61.21mm
